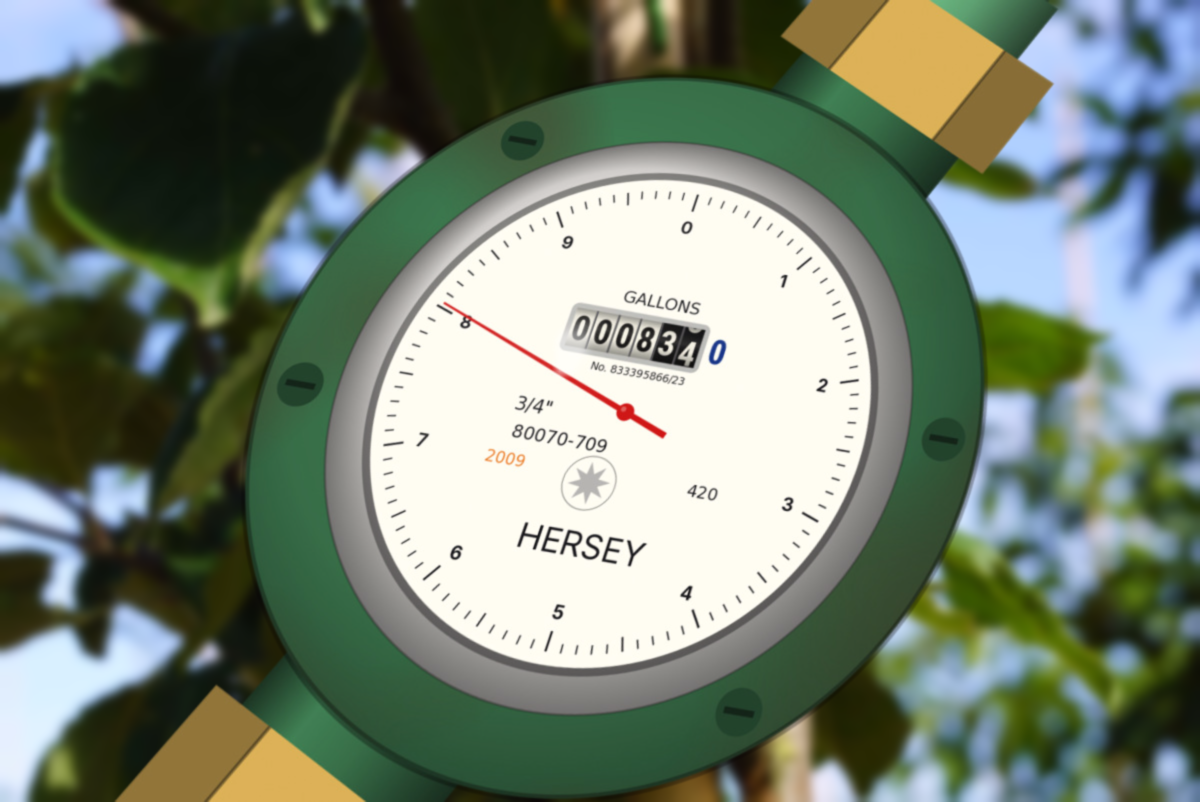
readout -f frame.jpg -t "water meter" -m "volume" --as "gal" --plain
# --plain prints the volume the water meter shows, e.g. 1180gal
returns 8338.0gal
